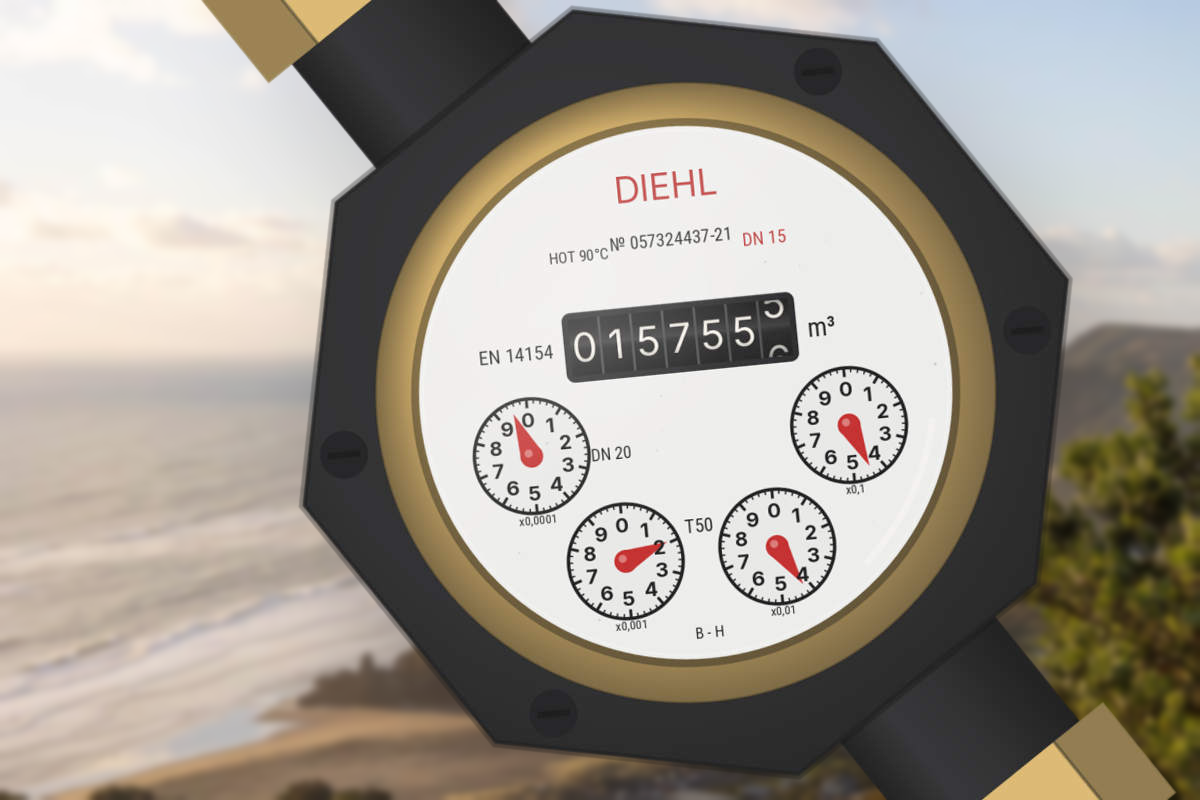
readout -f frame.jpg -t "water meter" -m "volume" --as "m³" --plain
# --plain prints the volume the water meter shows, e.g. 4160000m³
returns 157555.4419m³
